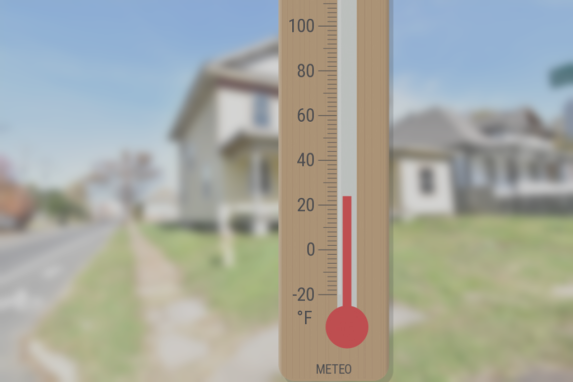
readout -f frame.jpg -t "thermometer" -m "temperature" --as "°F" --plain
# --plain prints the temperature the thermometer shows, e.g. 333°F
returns 24°F
